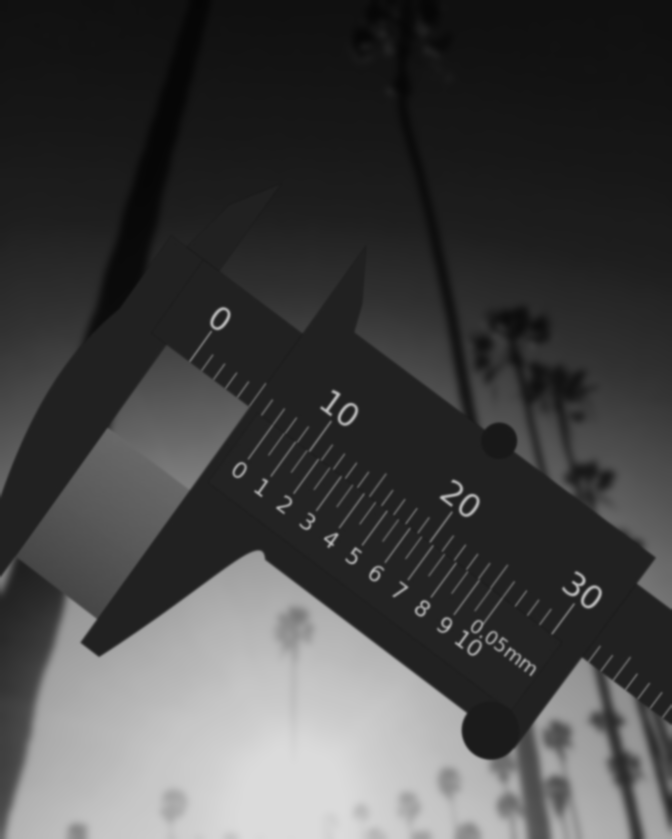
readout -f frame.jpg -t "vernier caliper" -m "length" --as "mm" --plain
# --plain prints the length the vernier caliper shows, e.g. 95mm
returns 7.0mm
